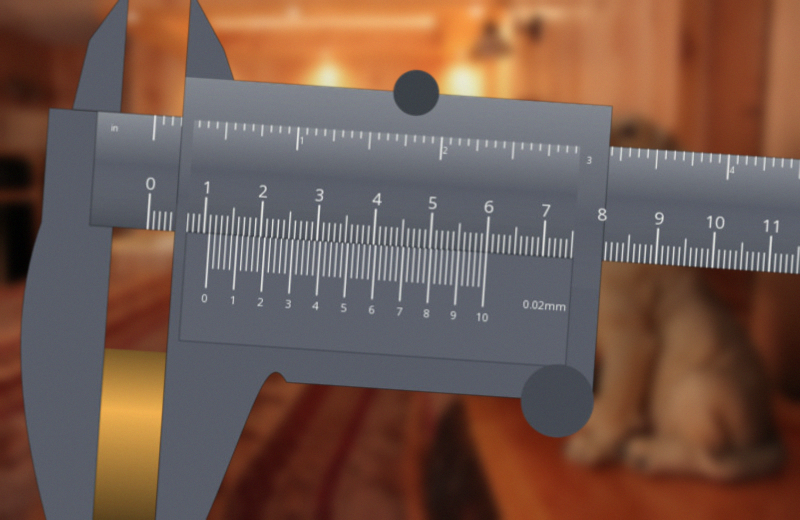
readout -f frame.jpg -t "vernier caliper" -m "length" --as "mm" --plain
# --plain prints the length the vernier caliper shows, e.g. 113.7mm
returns 11.0mm
